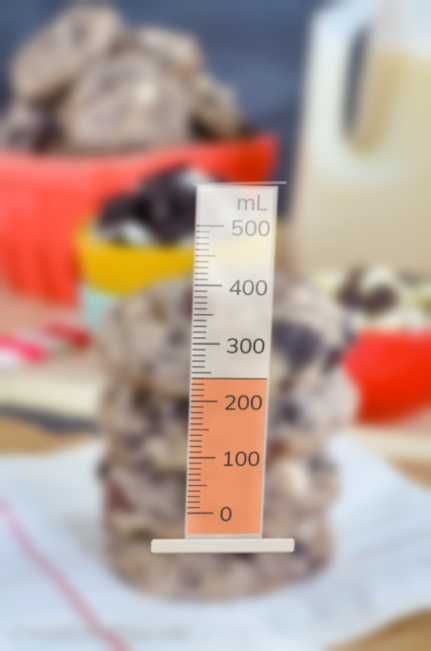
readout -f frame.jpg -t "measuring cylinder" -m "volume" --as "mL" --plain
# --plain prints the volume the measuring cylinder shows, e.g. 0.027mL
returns 240mL
